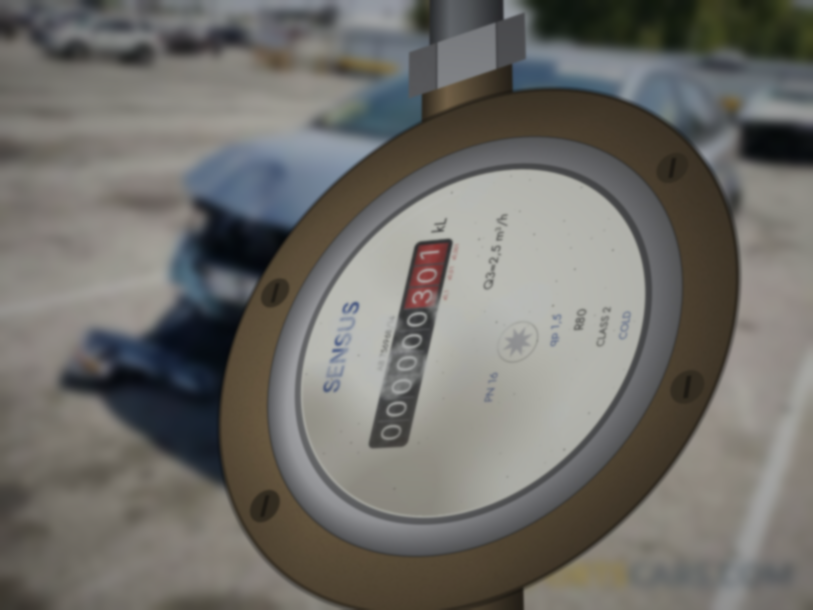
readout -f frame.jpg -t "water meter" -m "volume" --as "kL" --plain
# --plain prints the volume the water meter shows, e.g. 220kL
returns 0.301kL
